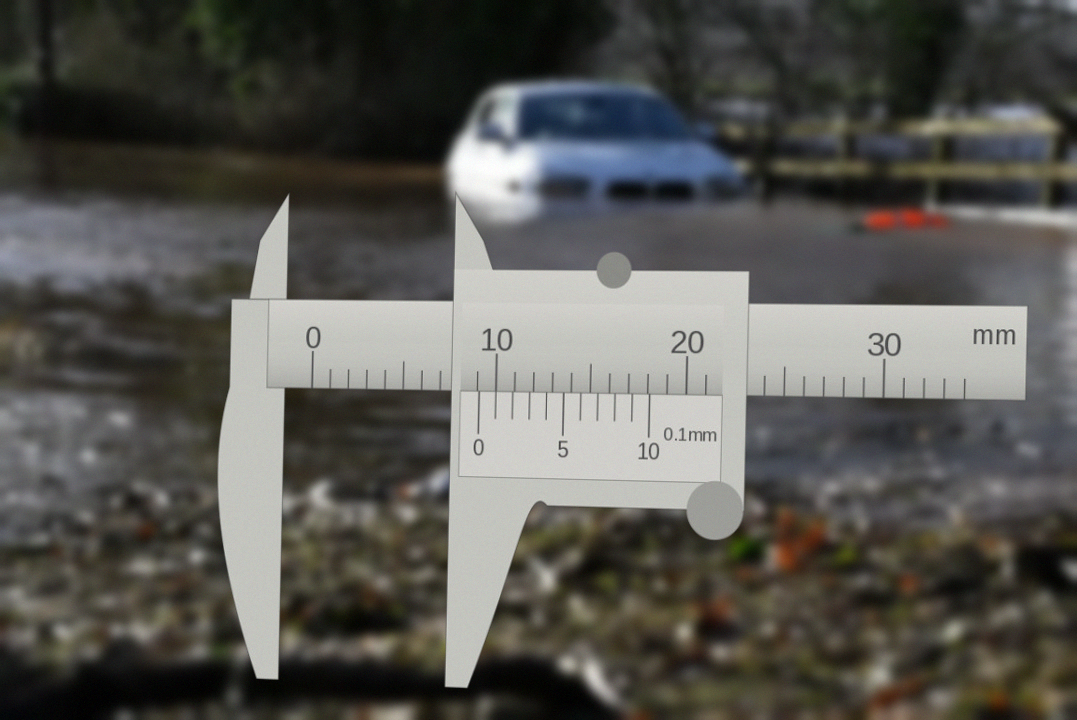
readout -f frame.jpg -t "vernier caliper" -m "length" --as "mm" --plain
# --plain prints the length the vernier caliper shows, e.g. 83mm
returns 9.1mm
